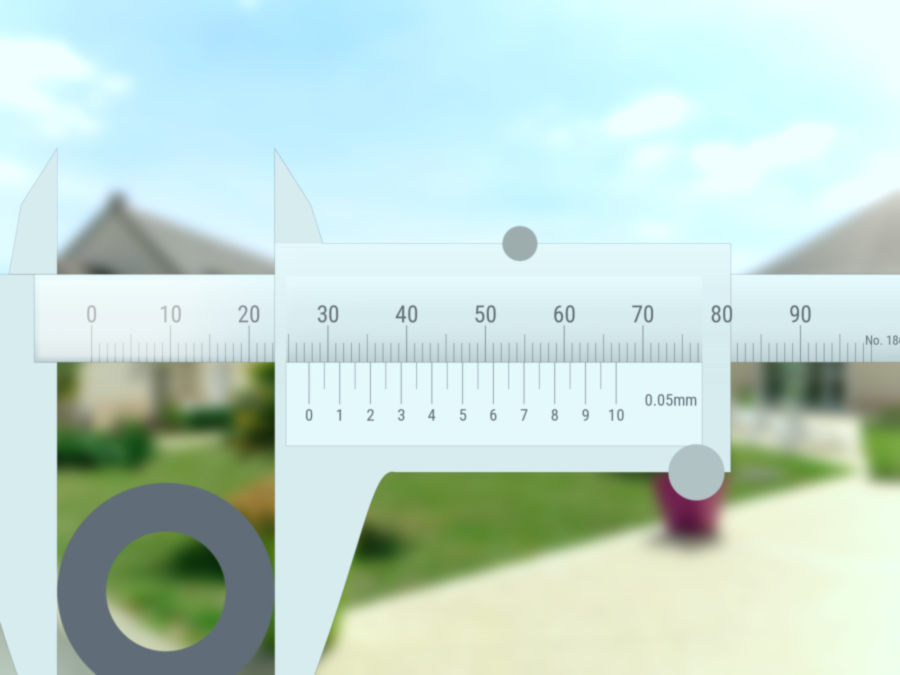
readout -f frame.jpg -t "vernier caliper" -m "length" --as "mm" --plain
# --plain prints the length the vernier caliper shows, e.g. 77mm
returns 27.6mm
